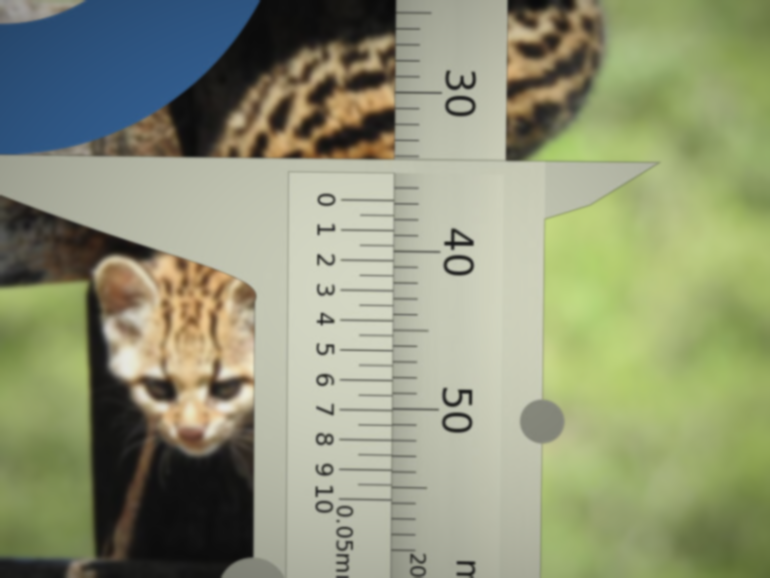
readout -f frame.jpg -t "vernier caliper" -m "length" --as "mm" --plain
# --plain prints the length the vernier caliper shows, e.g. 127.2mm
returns 36.8mm
